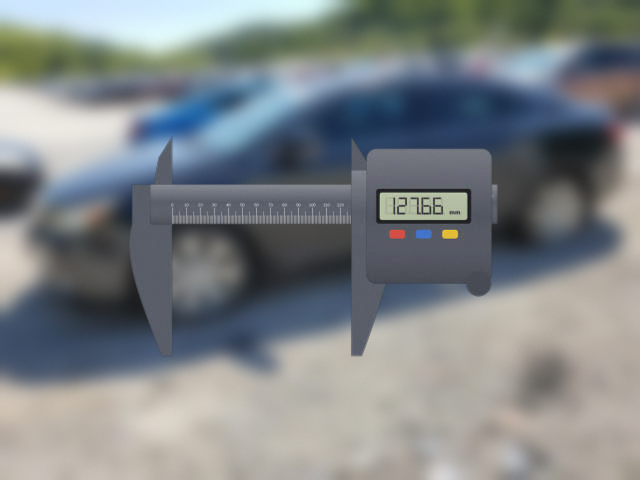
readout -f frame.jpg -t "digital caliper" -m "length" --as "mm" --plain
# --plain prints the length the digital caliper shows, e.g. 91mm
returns 127.66mm
